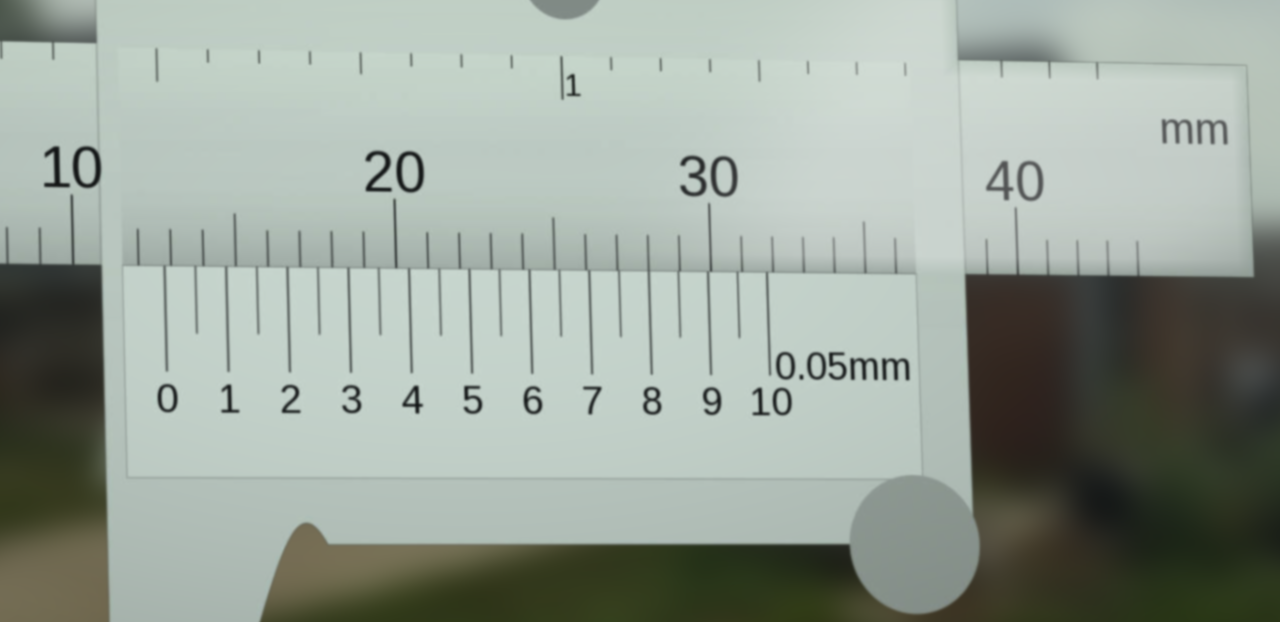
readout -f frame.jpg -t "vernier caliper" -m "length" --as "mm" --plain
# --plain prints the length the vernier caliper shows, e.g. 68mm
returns 12.8mm
